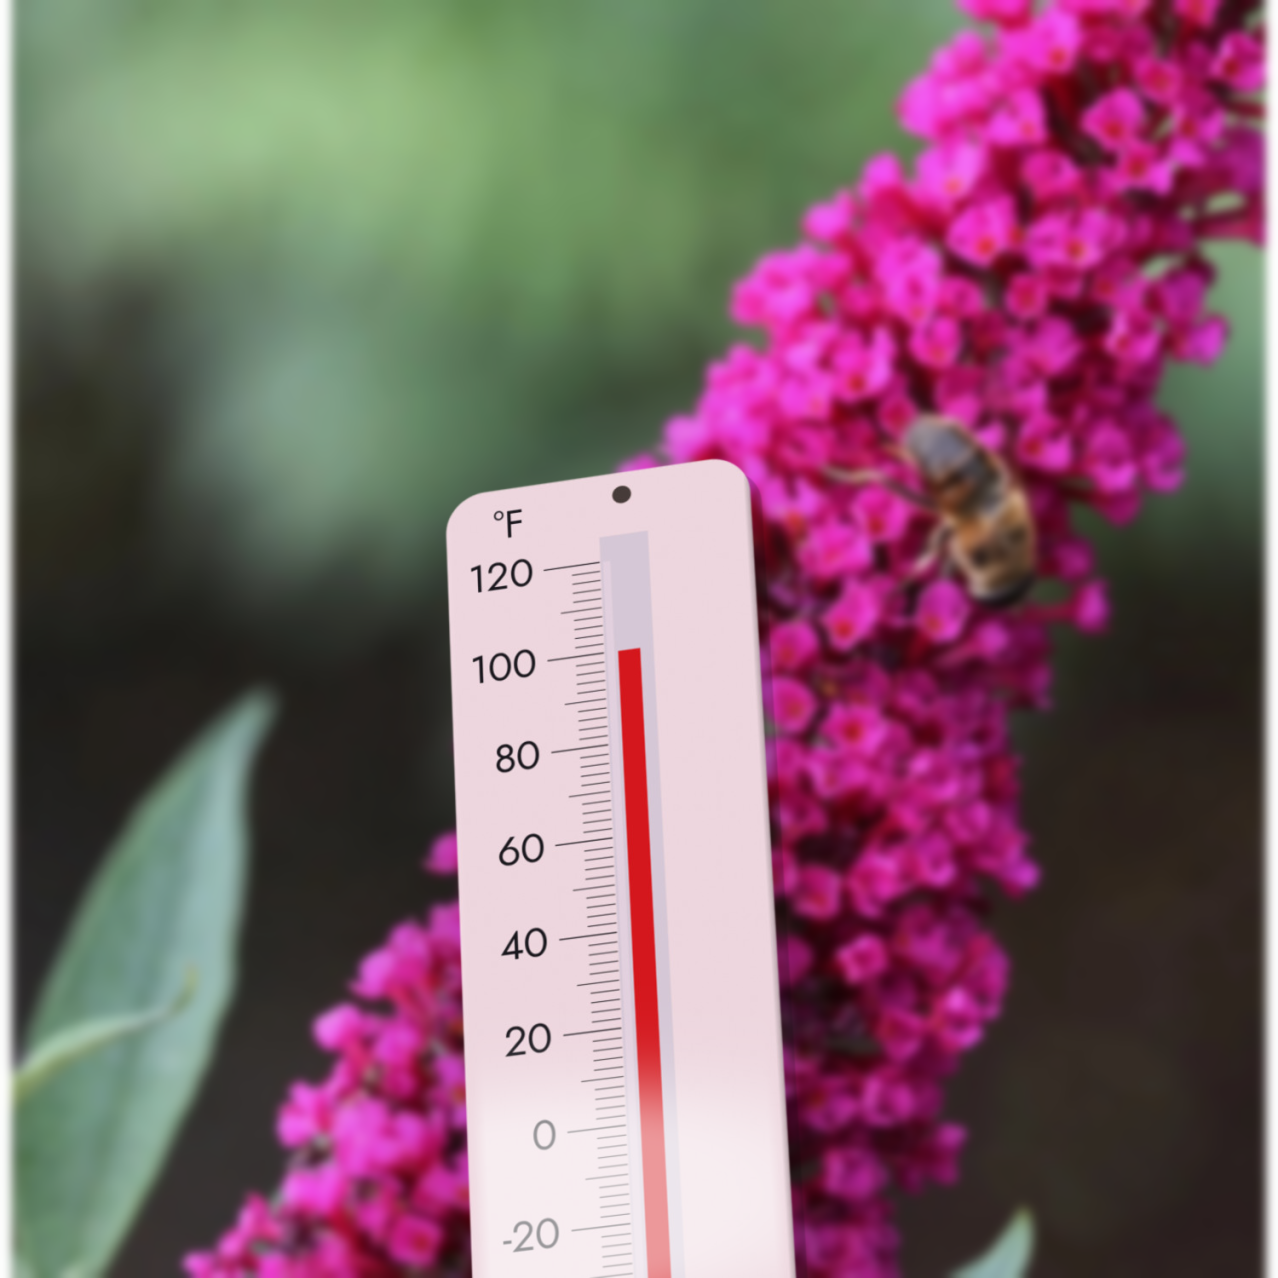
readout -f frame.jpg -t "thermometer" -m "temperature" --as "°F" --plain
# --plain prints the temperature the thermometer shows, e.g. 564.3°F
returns 100°F
